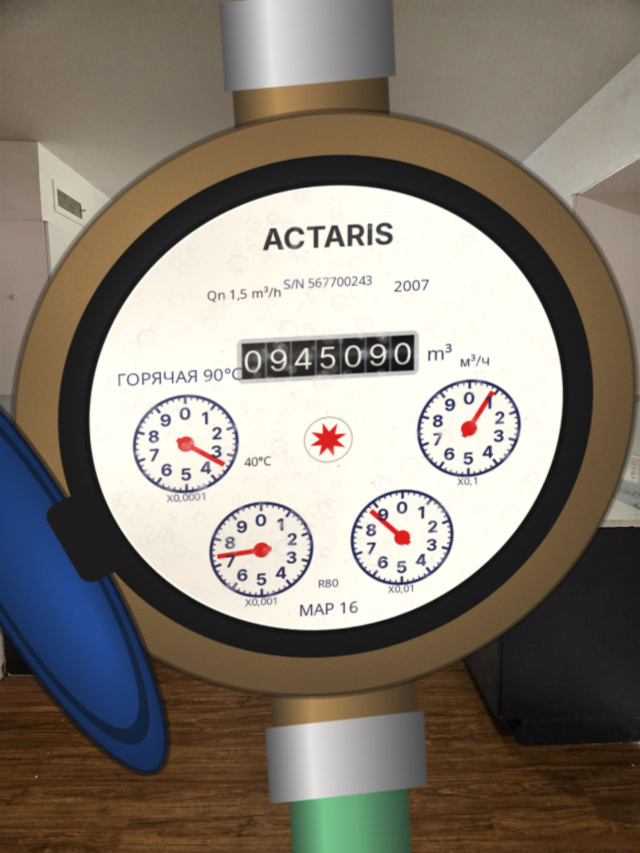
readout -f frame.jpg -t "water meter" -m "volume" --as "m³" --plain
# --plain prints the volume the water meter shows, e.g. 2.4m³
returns 945090.0873m³
